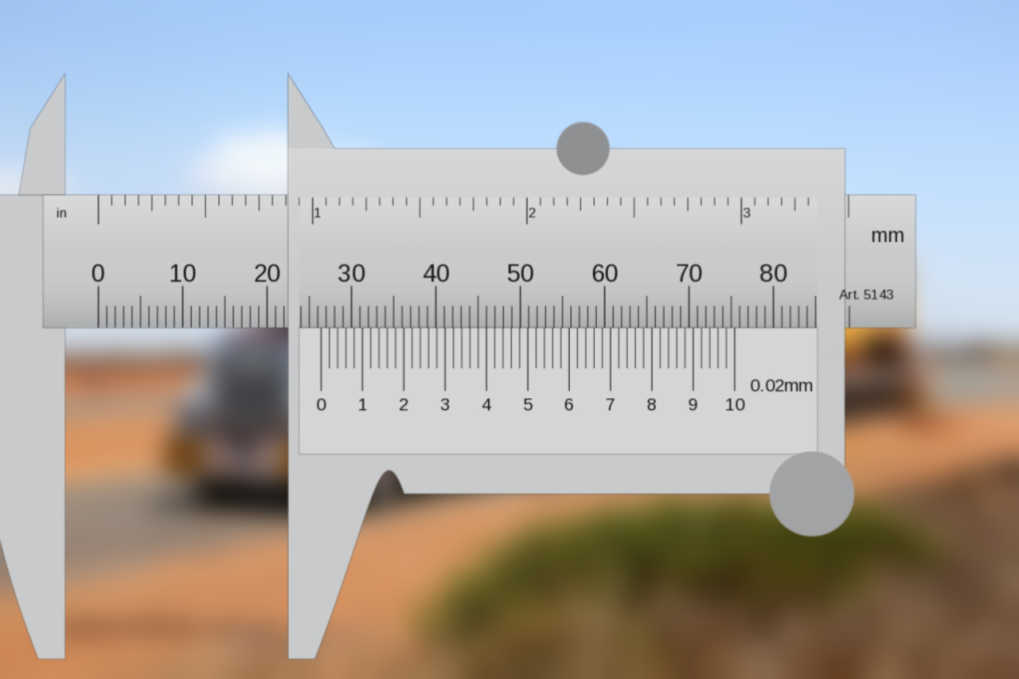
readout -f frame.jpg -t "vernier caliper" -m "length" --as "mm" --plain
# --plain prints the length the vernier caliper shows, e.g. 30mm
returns 26.4mm
